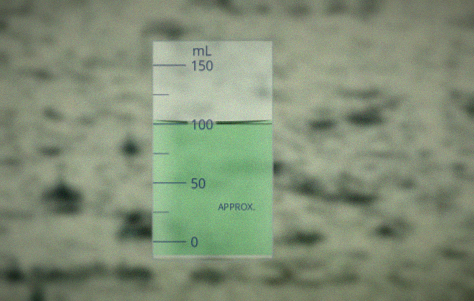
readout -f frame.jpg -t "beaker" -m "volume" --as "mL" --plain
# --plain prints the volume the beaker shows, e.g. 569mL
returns 100mL
